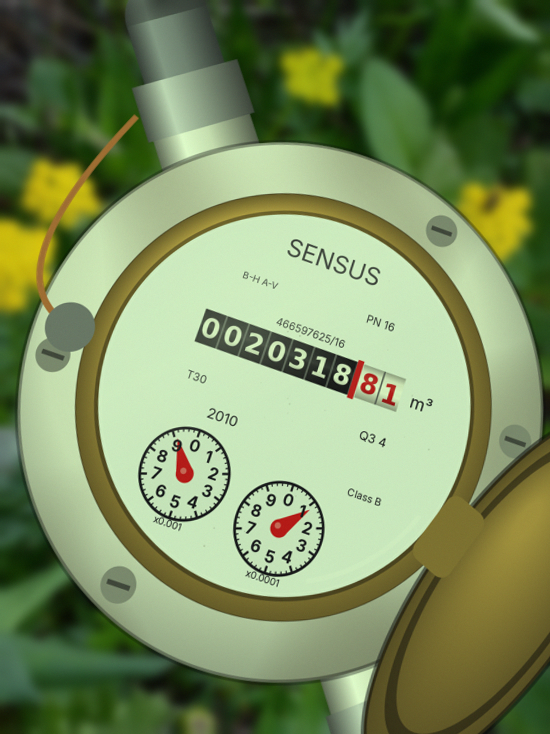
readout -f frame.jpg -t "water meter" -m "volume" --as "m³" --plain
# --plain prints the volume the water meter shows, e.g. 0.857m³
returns 20318.8091m³
